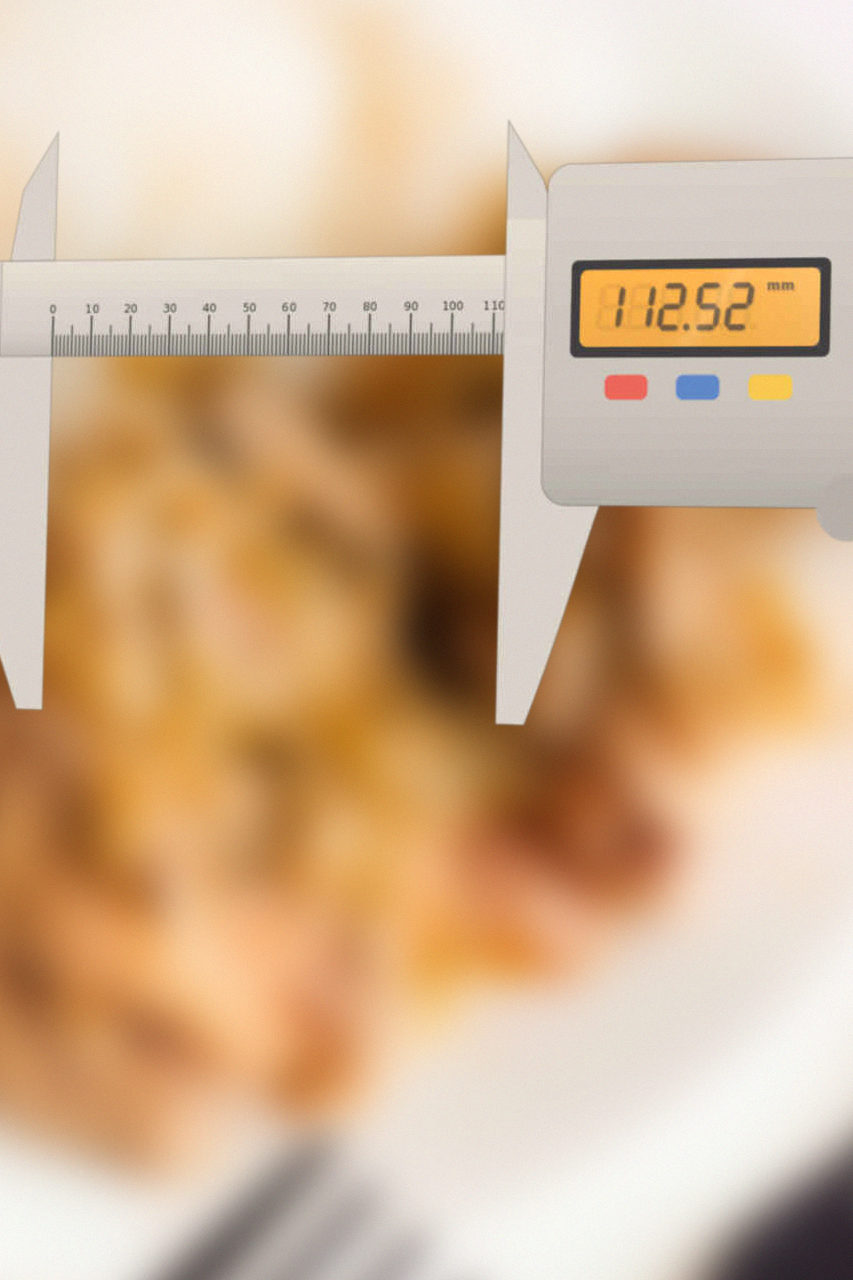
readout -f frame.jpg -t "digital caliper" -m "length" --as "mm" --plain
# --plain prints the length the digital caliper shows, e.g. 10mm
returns 112.52mm
